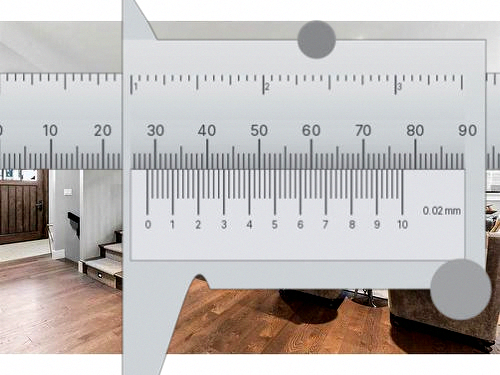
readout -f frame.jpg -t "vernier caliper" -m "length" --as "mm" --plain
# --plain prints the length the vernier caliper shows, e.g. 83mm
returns 28.5mm
